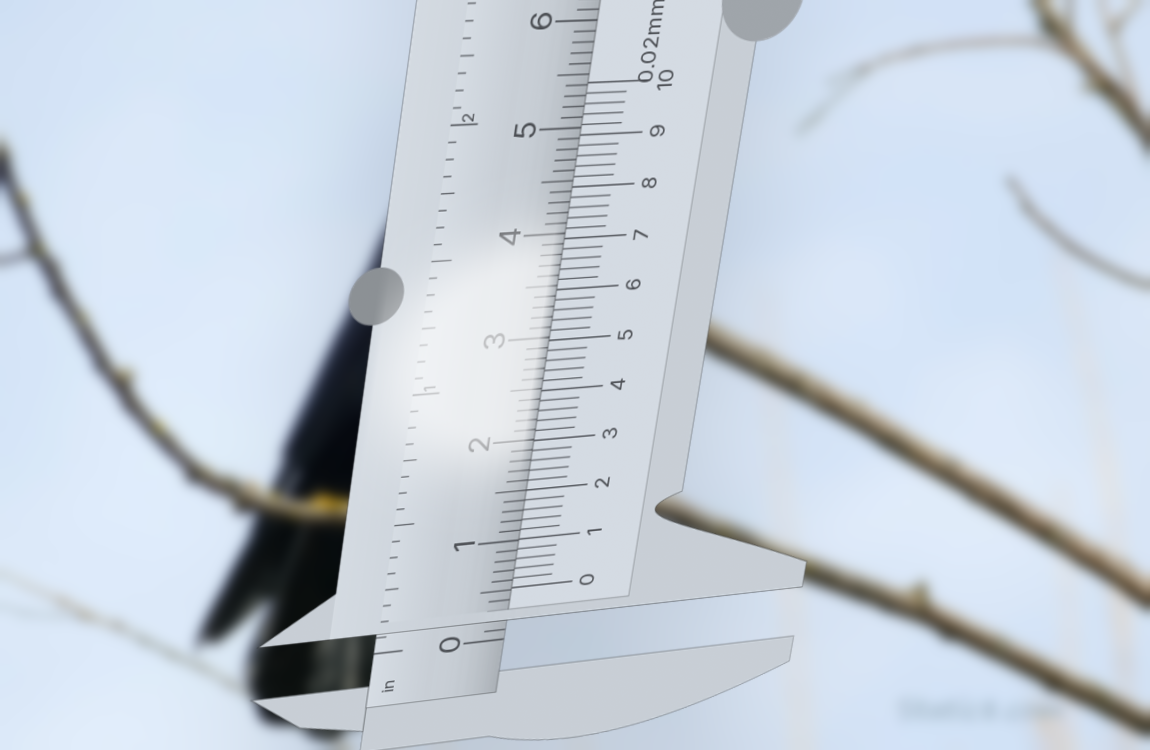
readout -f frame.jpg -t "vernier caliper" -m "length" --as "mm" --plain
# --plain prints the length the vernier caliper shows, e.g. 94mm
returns 5.2mm
